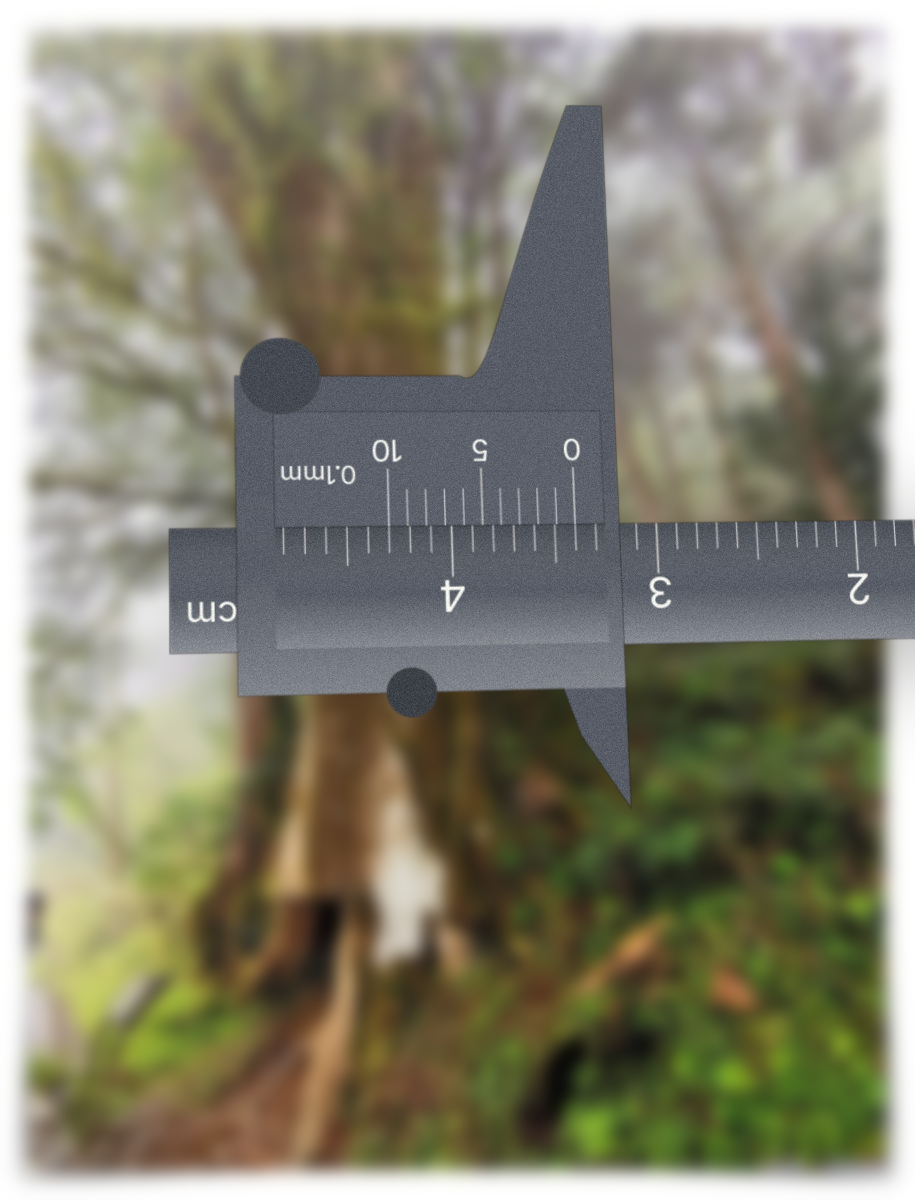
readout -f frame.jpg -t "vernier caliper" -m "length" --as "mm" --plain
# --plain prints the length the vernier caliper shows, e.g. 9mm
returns 34.0mm
